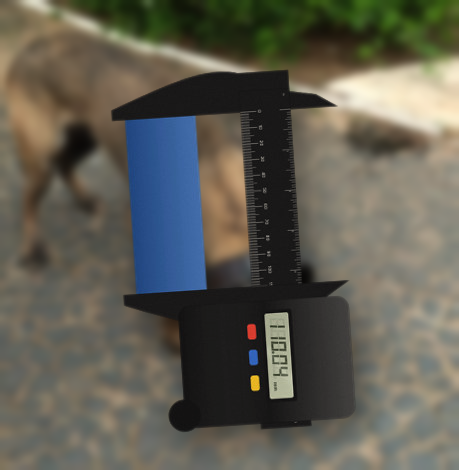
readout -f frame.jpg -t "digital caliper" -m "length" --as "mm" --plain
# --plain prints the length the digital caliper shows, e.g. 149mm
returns 110.04mm
